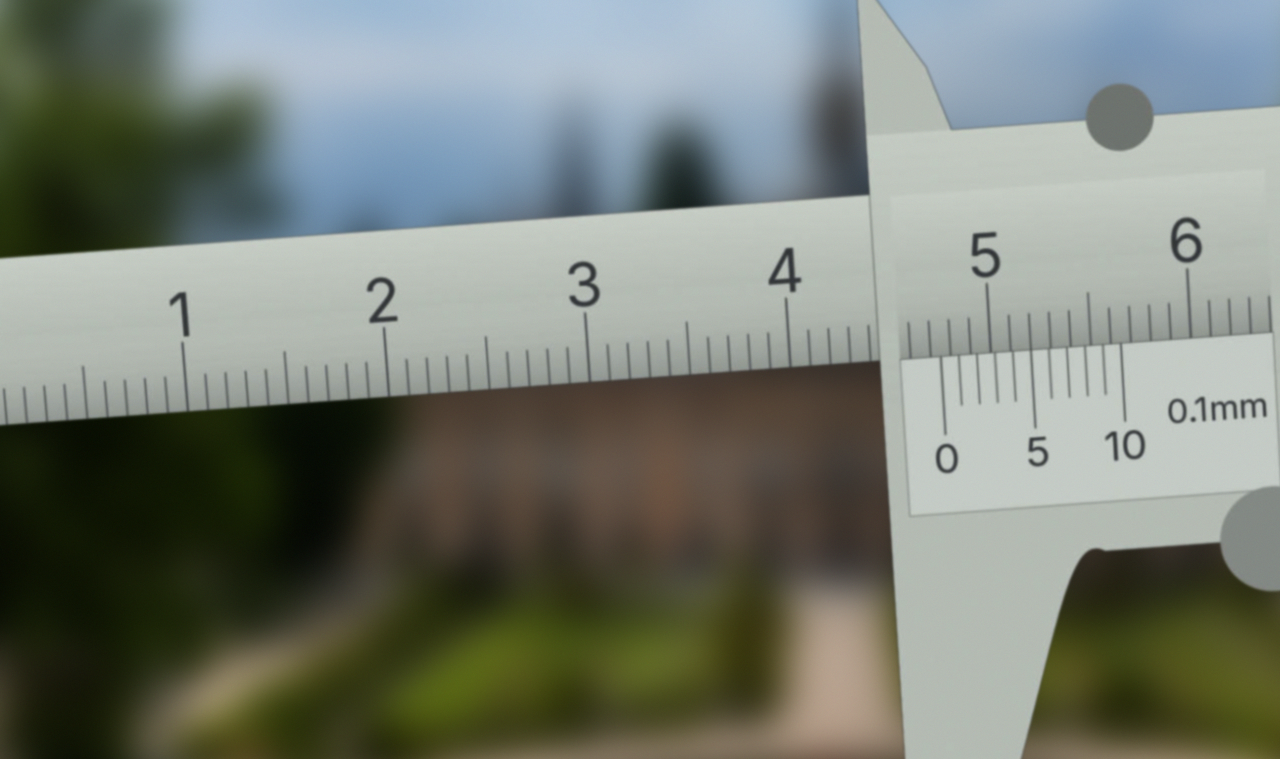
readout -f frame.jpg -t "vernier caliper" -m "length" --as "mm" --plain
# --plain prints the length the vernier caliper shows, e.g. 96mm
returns 47.5mm
